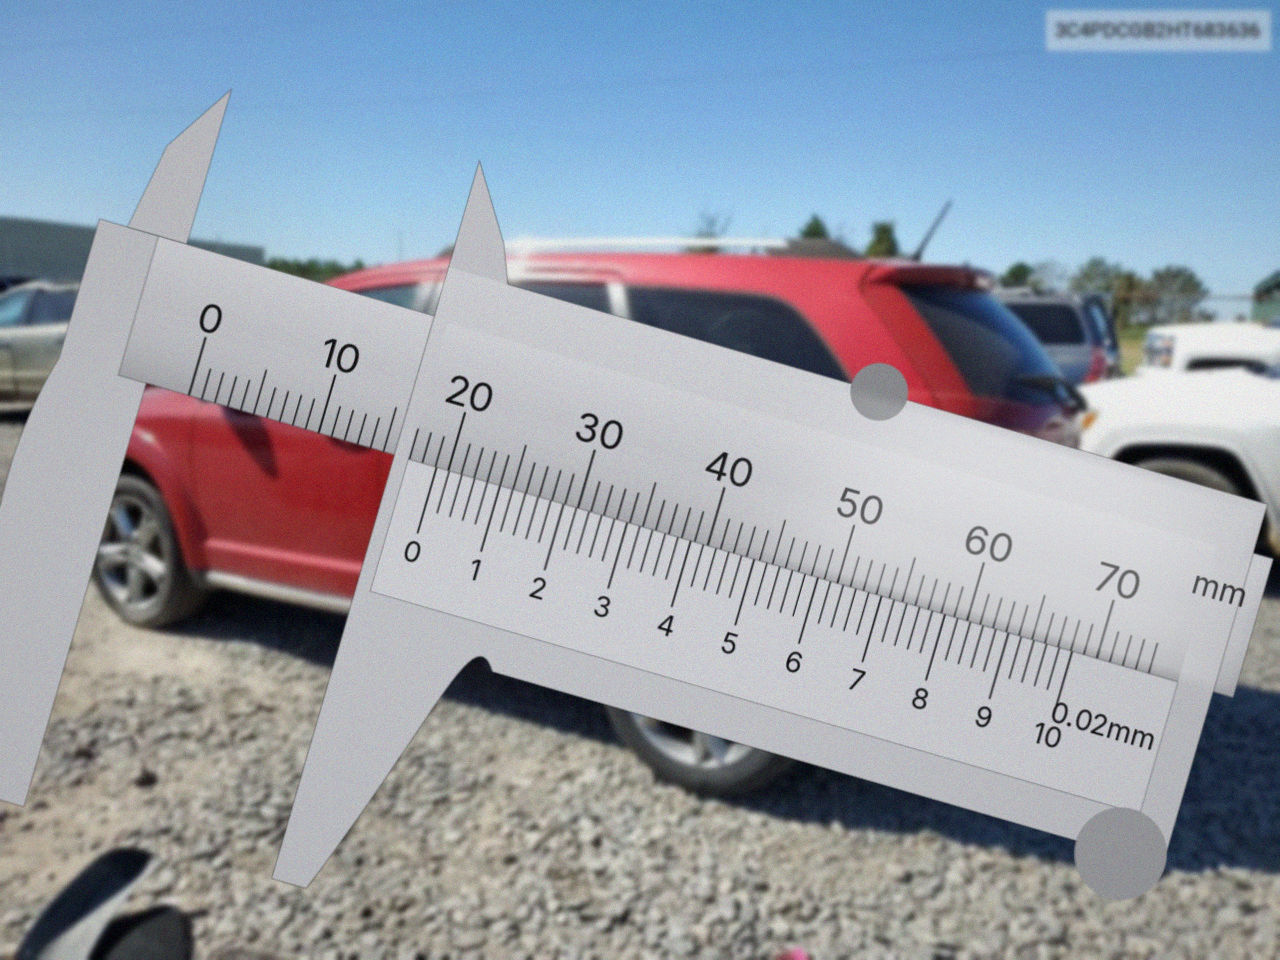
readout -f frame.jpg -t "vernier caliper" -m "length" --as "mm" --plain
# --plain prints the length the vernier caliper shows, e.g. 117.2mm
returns 19.1mm
